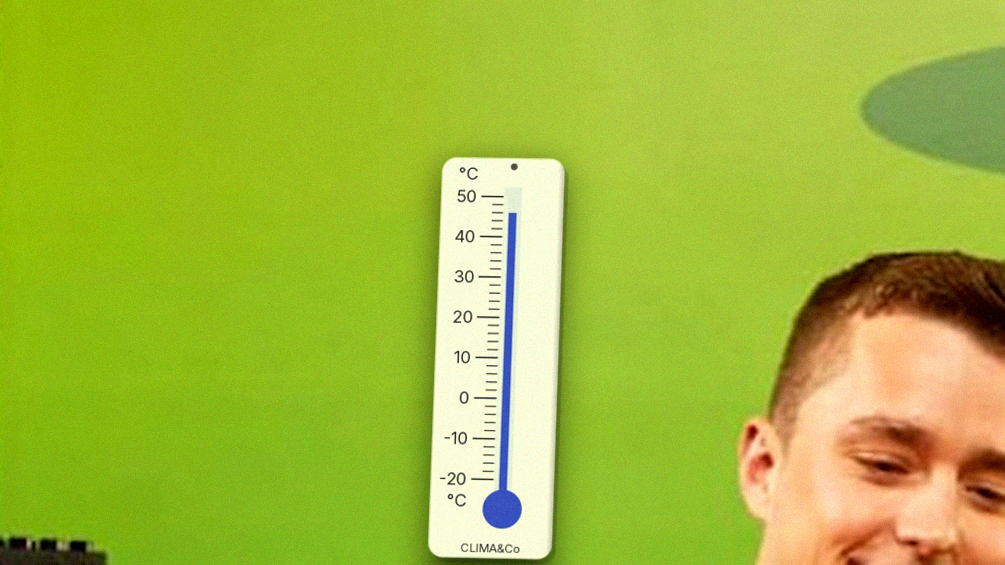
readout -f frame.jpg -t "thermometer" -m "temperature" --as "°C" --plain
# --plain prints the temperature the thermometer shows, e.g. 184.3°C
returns 46°C
